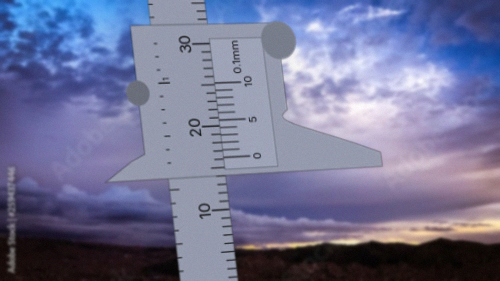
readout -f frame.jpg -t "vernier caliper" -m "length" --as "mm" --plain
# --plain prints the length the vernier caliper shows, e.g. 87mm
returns 16.2mm
